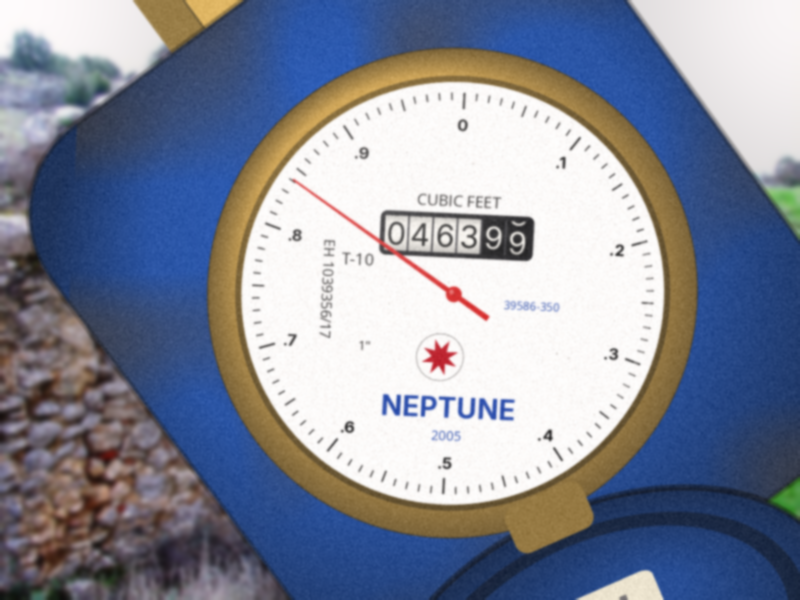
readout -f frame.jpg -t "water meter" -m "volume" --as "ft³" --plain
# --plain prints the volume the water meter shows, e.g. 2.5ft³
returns 46398.84ft³
